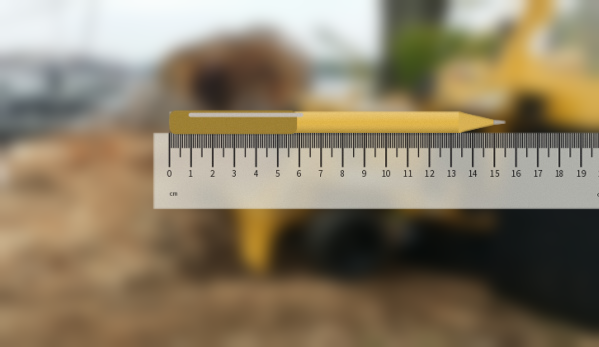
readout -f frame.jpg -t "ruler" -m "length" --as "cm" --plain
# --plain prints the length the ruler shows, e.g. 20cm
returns 15.5cm
